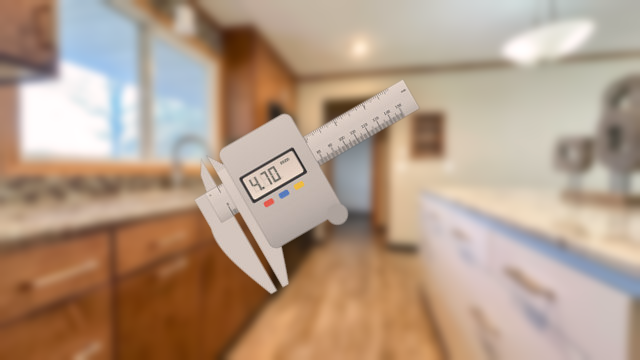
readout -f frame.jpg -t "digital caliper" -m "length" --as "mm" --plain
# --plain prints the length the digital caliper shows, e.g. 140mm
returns 4.70mm
